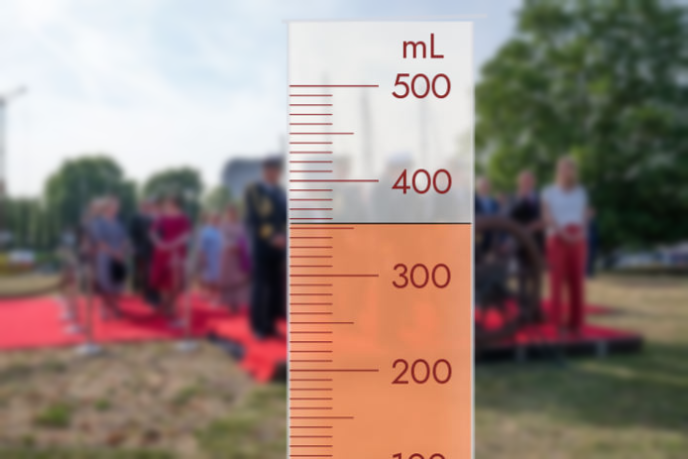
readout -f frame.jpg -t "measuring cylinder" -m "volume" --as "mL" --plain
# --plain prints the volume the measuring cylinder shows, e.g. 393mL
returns 355mL
